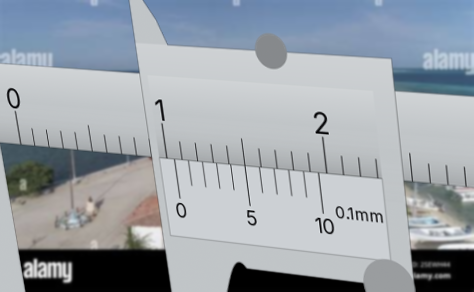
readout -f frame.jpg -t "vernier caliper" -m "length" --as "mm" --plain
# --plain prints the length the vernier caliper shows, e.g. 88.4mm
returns 10.5mm
